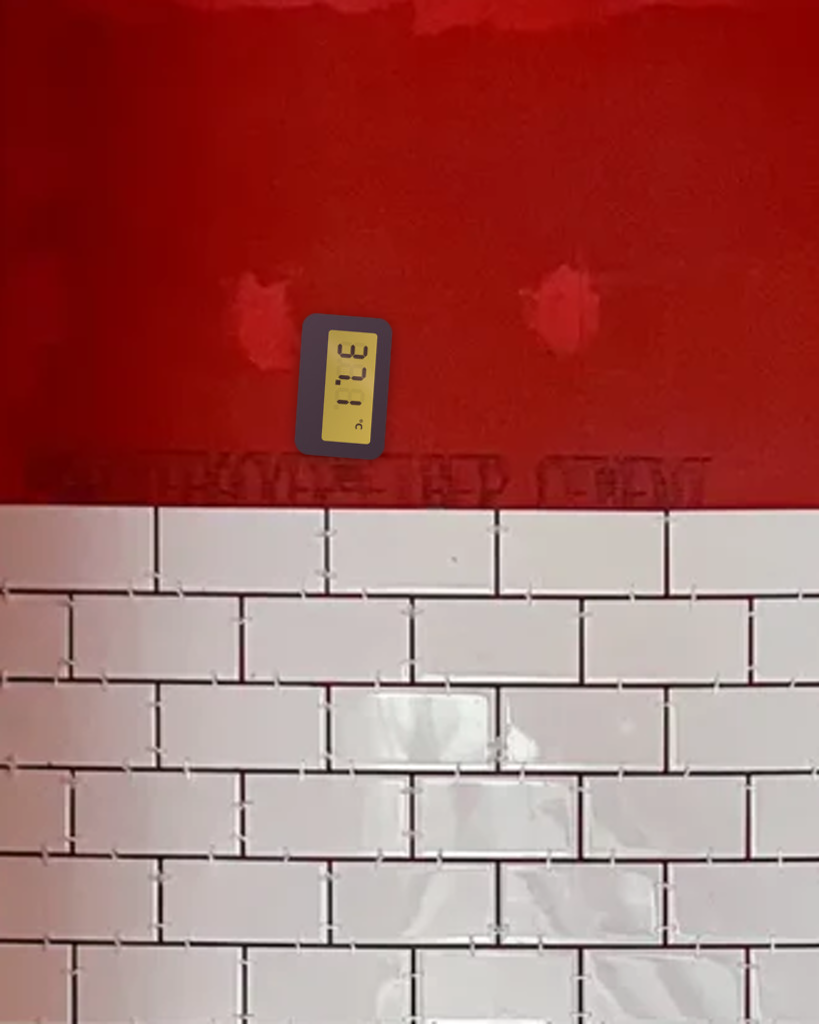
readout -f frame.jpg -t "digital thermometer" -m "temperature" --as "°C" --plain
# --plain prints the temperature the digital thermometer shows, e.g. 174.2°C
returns 37.1°C
